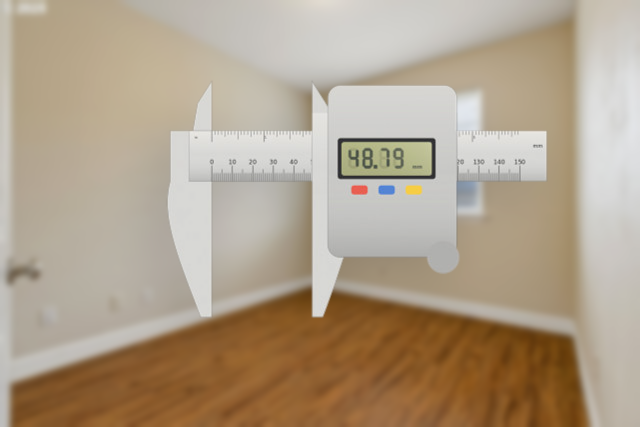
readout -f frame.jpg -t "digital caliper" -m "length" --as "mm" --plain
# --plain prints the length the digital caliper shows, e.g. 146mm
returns 48.79mm
